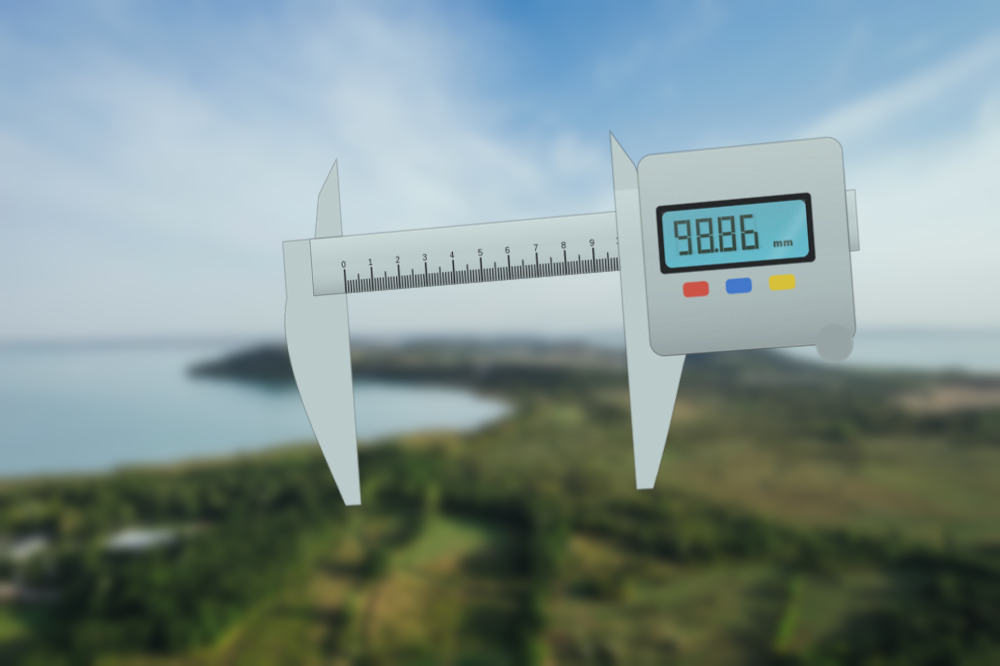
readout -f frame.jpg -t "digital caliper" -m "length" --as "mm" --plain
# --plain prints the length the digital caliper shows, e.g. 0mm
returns 98.86mm
